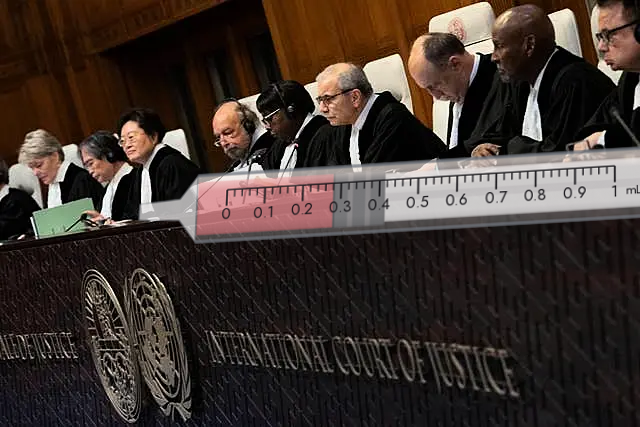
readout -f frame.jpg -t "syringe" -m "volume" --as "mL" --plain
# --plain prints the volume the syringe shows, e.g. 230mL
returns 0.28mL
